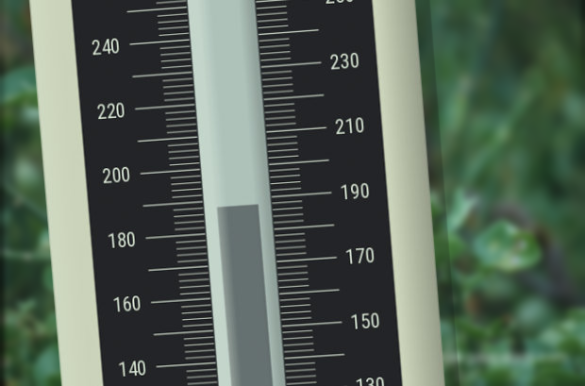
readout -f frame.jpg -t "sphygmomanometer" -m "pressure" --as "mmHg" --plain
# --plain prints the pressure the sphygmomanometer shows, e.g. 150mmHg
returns 188mmHg
